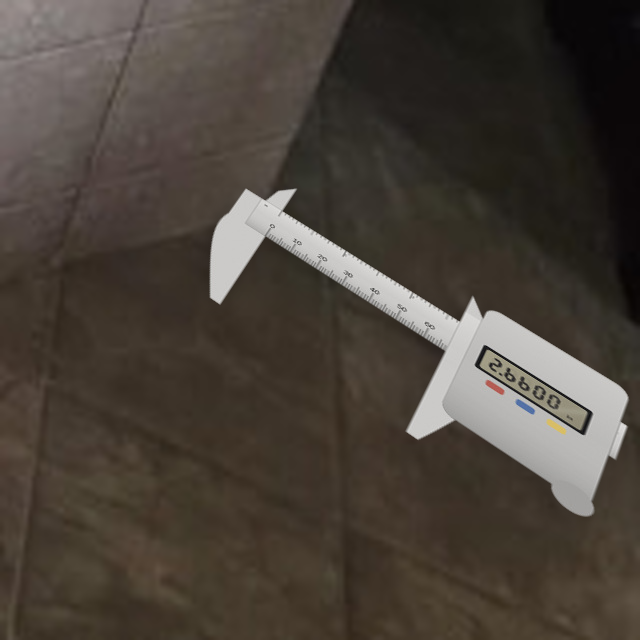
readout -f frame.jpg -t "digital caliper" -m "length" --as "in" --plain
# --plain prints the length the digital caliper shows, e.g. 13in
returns 2.6600in
